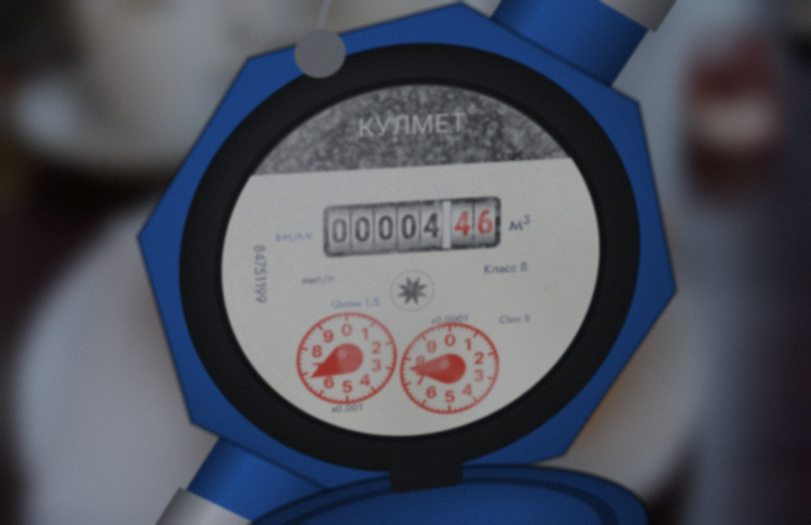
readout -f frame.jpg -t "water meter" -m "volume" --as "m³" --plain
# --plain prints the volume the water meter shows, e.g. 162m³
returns 4.4667m³
